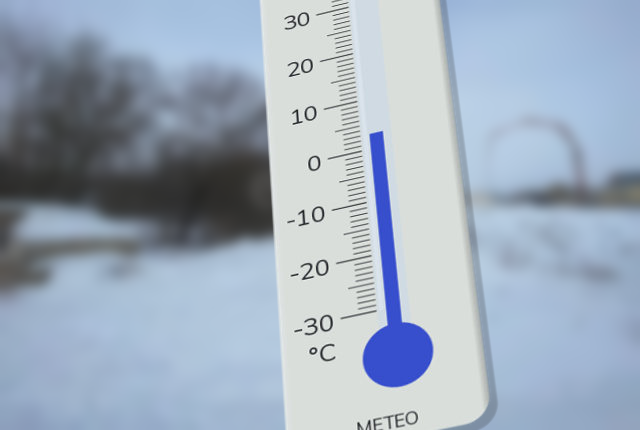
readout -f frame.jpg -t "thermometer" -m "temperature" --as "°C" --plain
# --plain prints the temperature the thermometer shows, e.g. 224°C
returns 3°C
